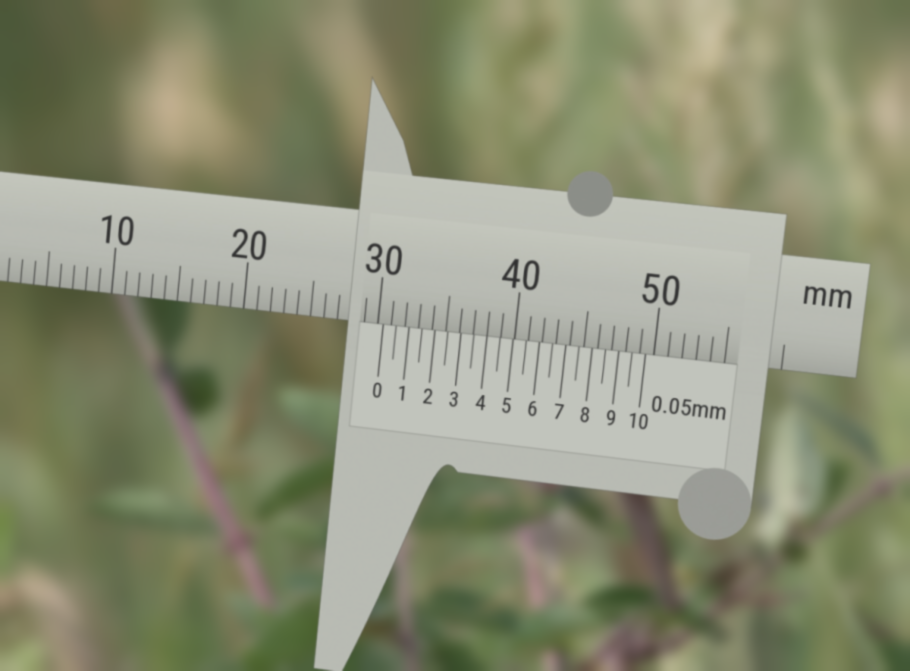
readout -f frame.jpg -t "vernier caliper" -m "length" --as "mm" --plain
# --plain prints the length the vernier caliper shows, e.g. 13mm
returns 30.4mm
